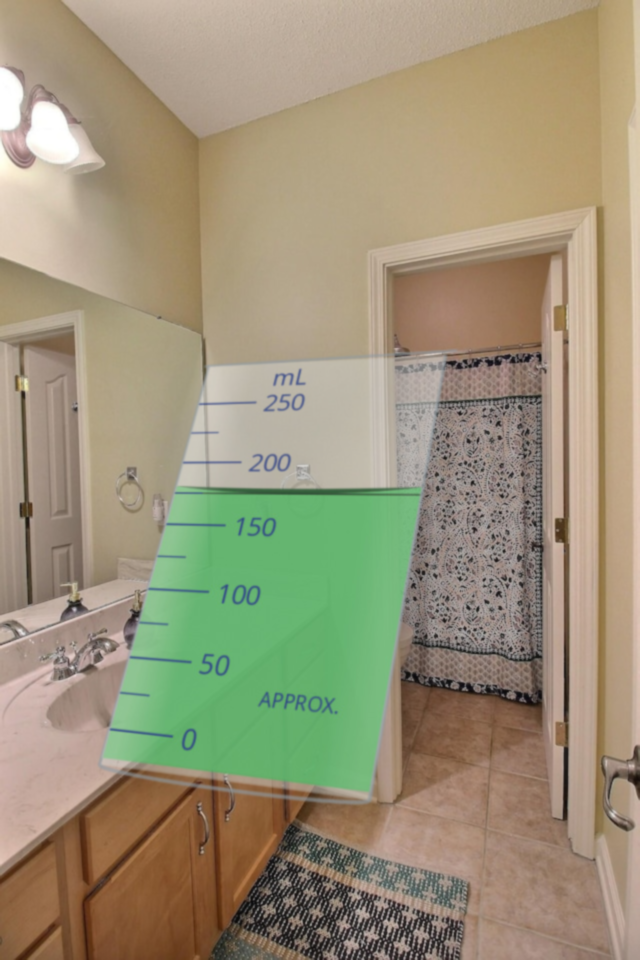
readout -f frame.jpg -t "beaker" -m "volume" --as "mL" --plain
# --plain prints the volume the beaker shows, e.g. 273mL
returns 175mL
